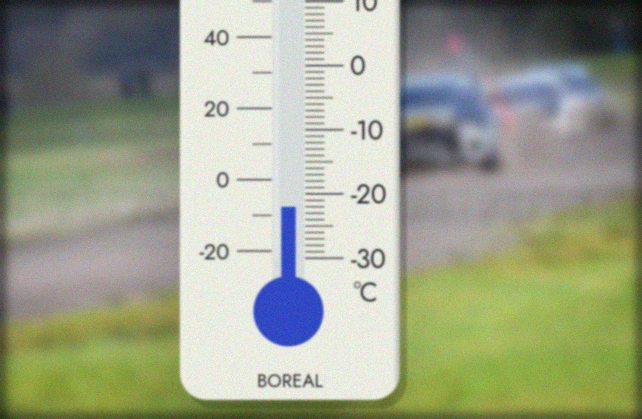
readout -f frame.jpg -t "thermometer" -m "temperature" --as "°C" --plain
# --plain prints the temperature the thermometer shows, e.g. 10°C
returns -22°C
